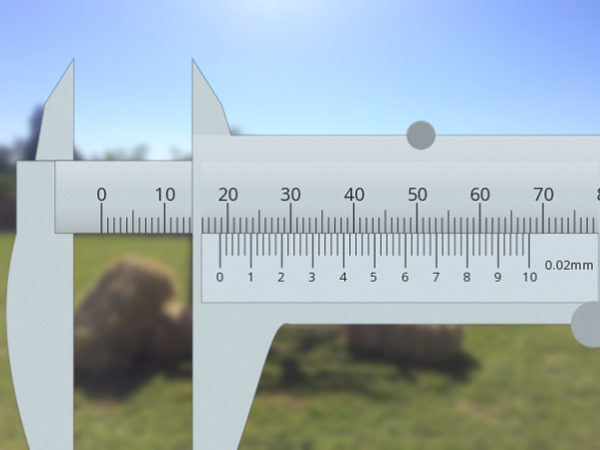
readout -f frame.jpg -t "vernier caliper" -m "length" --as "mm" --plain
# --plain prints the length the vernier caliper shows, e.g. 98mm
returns 18.8mm
